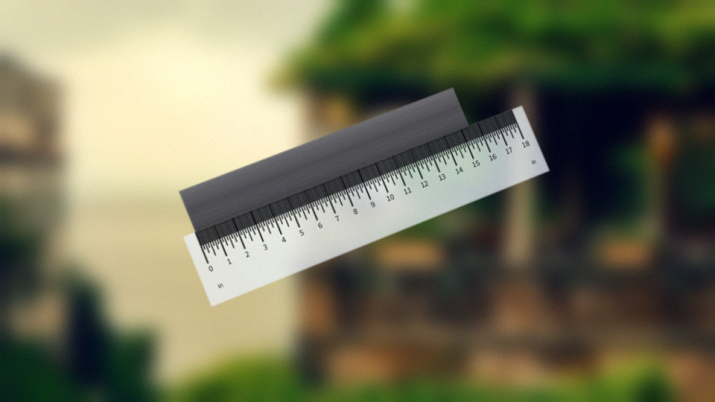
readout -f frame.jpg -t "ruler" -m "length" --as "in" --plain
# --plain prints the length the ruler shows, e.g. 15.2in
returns 15.5in
